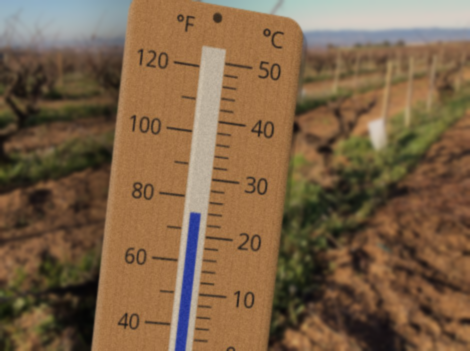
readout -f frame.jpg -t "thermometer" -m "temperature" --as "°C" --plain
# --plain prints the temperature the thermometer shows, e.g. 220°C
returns 24°C
